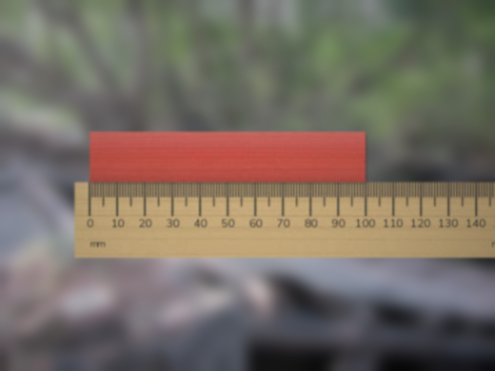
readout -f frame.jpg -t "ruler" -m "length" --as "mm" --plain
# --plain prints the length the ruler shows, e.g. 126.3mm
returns 100mm
